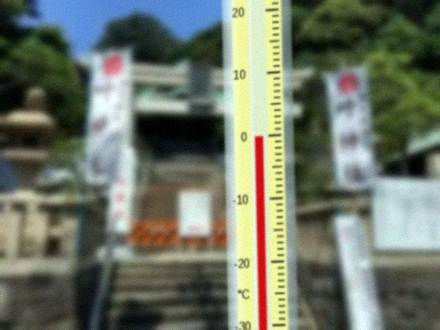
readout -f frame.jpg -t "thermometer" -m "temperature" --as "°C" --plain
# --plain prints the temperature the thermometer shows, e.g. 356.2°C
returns 0°C
